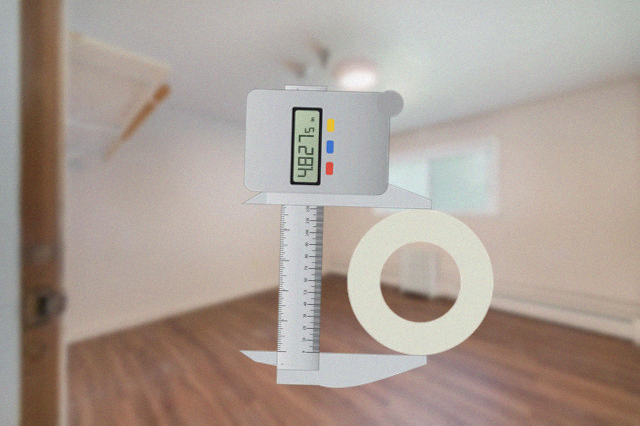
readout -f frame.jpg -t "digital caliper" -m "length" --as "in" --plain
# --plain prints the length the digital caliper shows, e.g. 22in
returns 4.8275in
